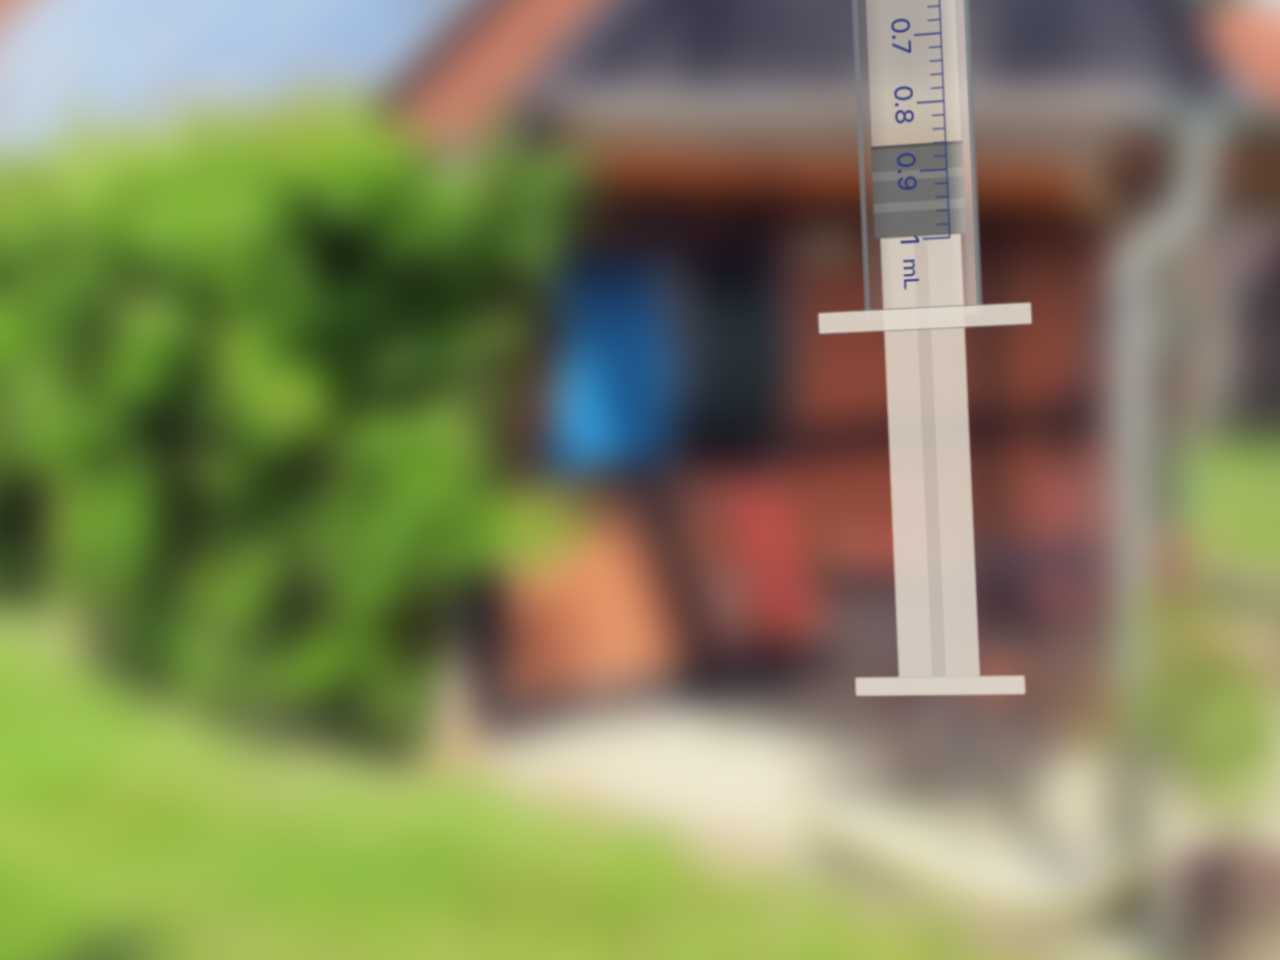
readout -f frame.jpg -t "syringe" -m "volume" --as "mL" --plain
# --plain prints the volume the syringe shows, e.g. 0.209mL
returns 0.86mL
